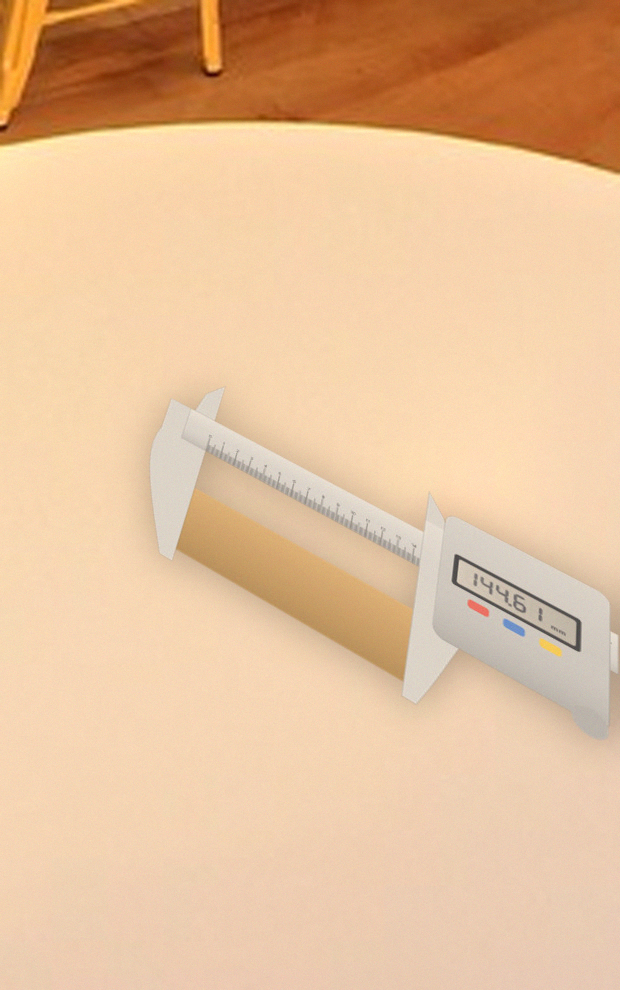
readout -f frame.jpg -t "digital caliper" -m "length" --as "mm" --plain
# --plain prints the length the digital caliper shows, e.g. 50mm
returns 144.61mm
